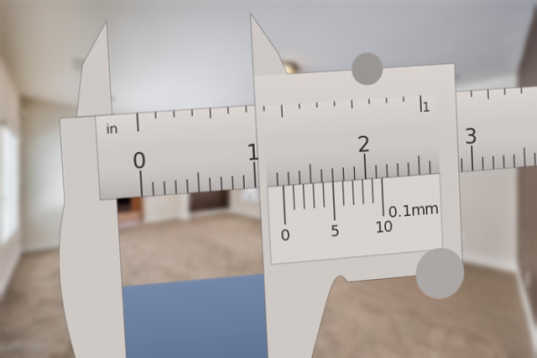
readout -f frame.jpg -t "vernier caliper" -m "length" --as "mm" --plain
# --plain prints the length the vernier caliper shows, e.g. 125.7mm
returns 12.5mm
